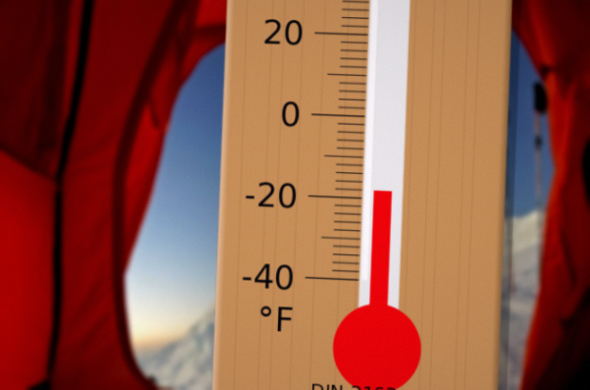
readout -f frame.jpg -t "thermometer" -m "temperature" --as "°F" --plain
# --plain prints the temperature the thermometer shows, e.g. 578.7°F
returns -18°F
